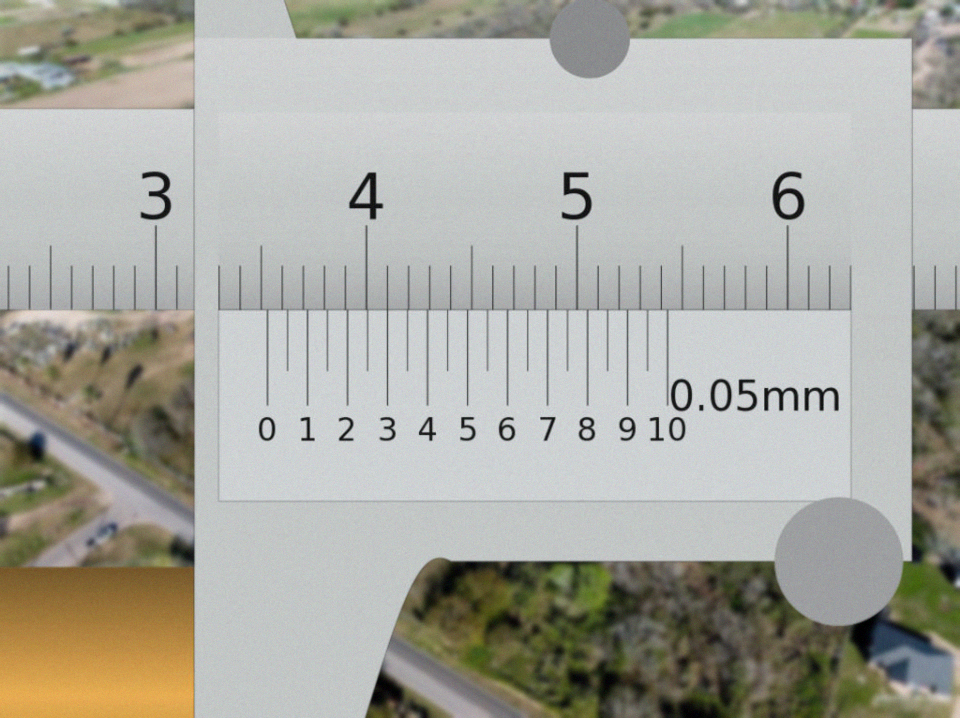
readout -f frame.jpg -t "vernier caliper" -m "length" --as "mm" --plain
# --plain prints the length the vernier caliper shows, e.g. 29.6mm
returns 35.3mm
